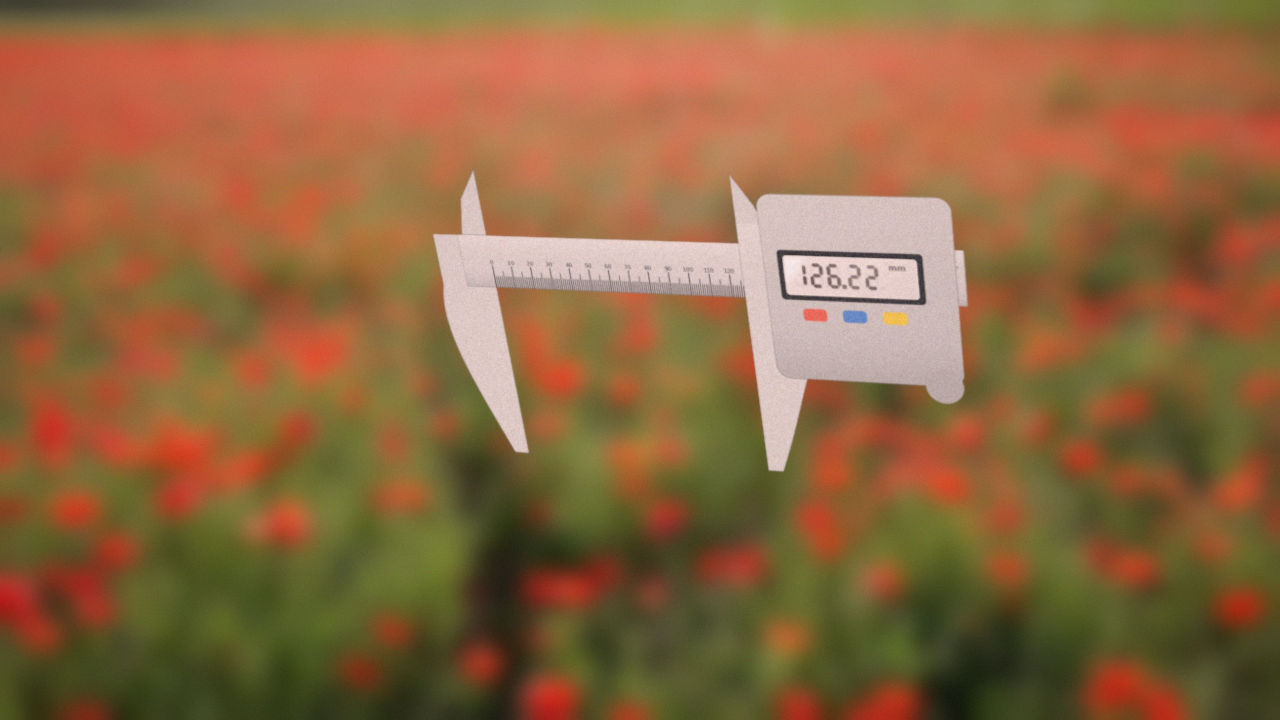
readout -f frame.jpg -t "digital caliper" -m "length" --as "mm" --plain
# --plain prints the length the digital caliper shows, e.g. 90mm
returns 126.22mm
